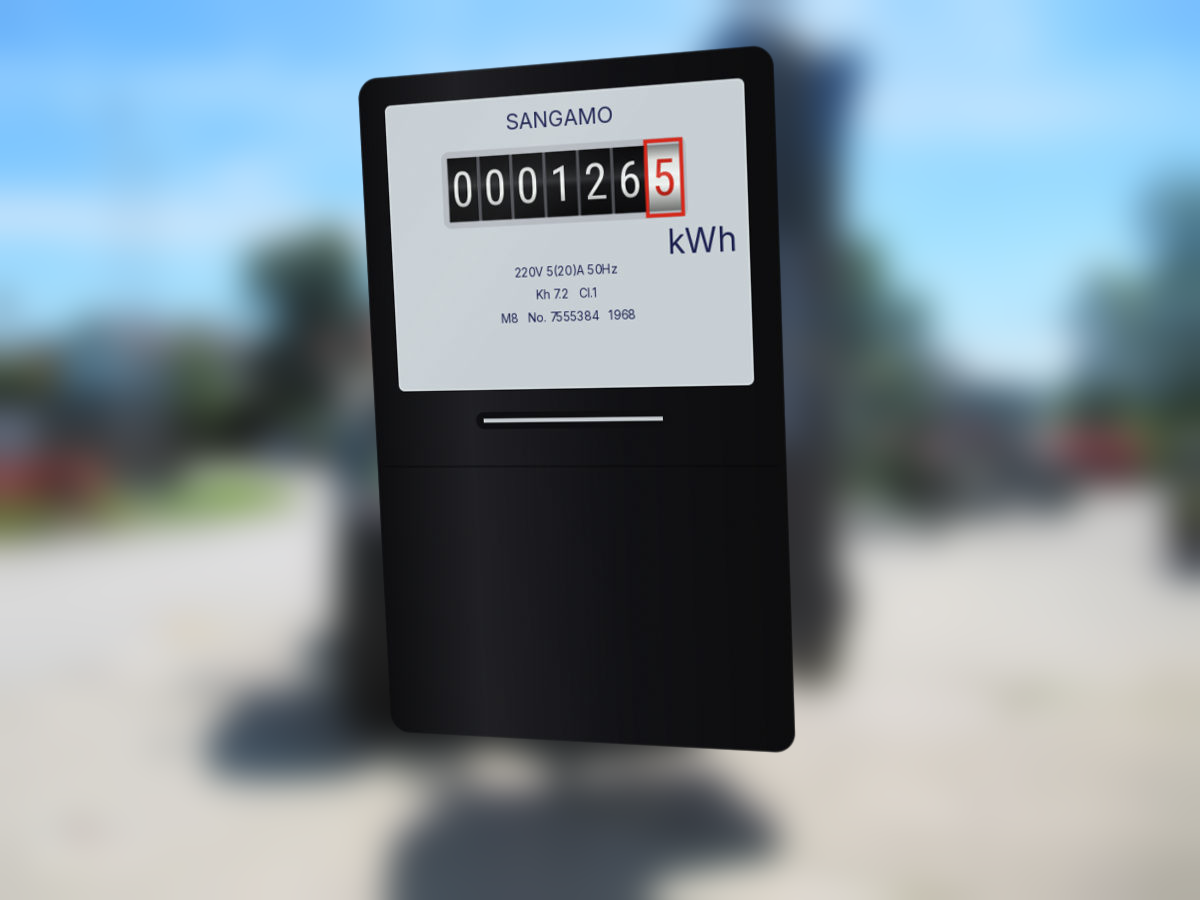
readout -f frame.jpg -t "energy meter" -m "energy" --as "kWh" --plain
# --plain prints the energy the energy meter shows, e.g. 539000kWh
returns 126.5kWh
